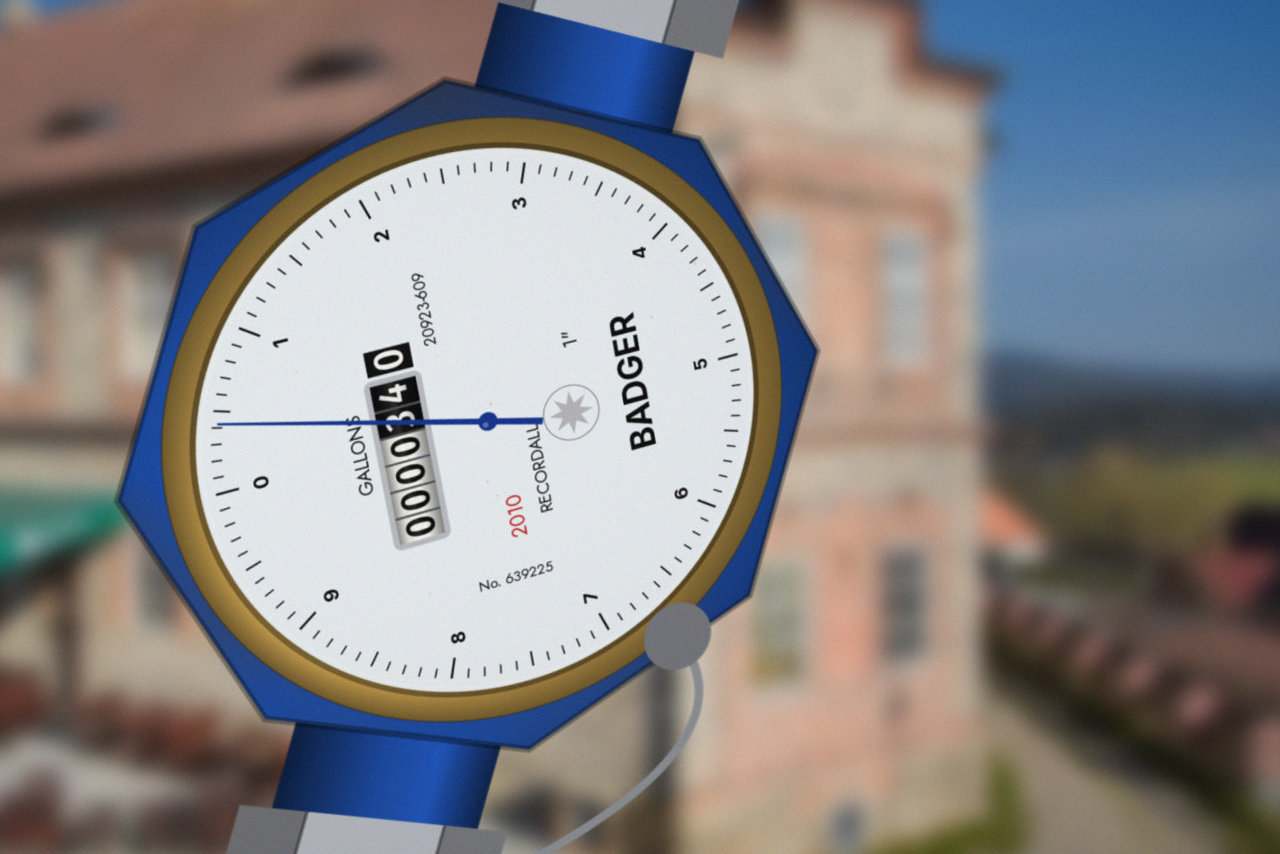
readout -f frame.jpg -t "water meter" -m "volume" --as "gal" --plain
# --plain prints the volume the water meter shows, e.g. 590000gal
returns 340.4gal
